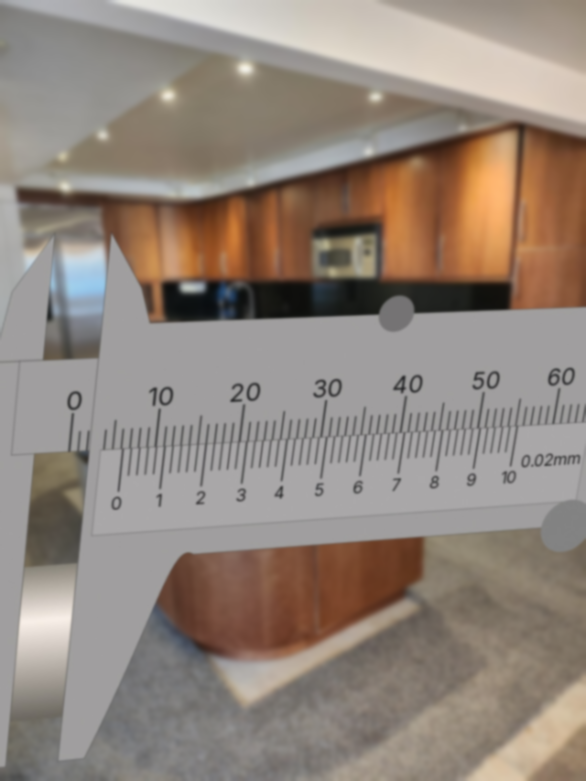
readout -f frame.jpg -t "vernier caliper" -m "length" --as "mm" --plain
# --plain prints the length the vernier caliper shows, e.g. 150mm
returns 6.2mm
